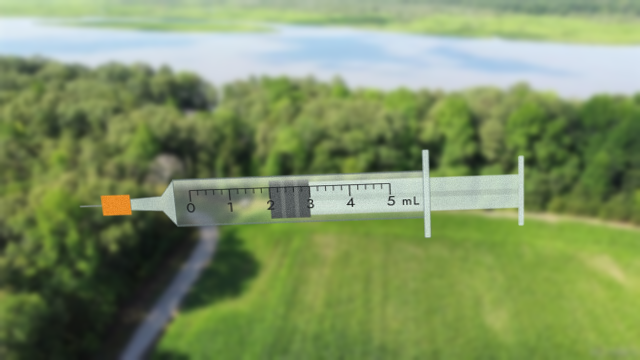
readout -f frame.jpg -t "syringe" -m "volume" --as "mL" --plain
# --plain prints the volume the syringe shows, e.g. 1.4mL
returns 2mL
